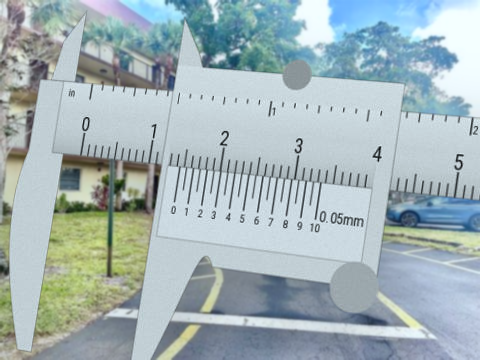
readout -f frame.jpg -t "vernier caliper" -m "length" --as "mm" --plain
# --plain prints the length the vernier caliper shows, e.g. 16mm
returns 14.4mm
